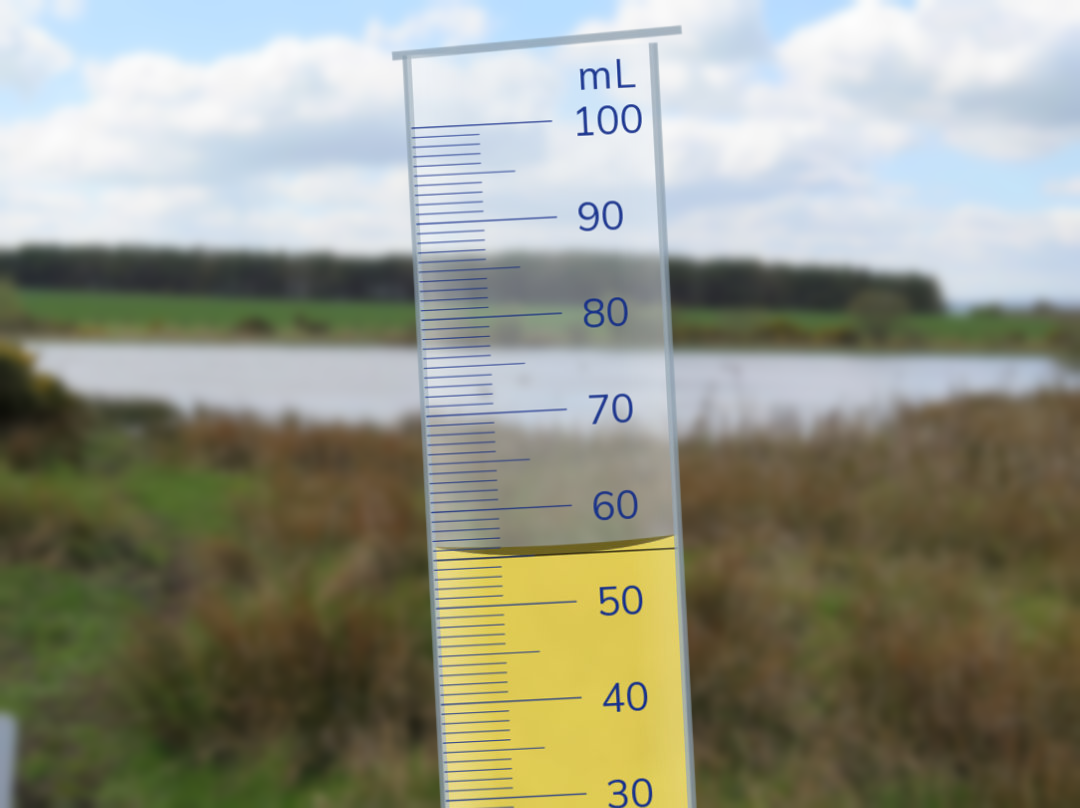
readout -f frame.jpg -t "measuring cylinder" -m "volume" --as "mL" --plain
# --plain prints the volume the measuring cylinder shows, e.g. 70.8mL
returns 55mL
